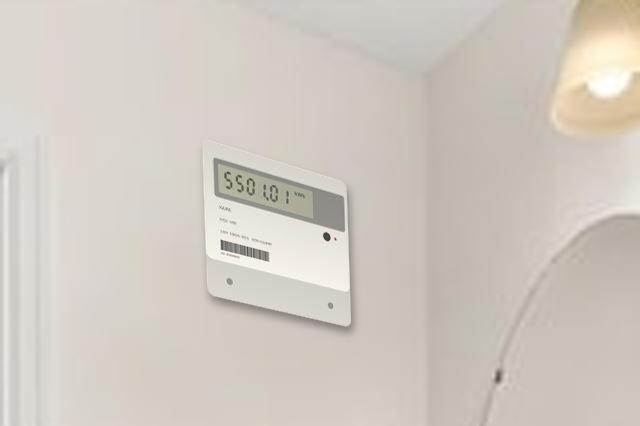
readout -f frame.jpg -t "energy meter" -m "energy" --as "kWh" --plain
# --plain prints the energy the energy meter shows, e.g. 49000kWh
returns 5501.01kWh
